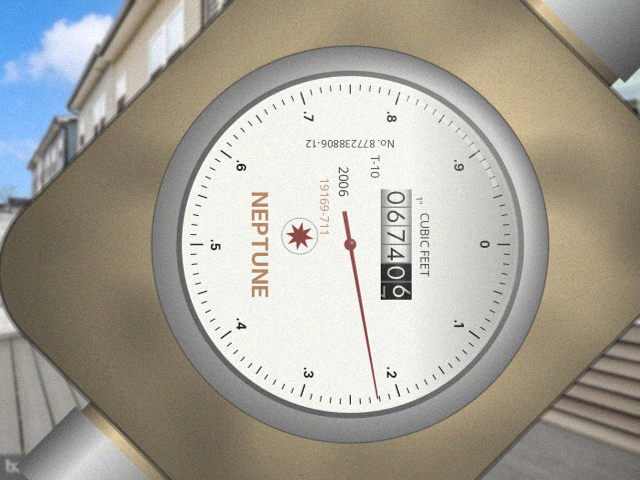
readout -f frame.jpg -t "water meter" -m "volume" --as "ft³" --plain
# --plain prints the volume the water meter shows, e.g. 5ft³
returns 67406.22ft³
